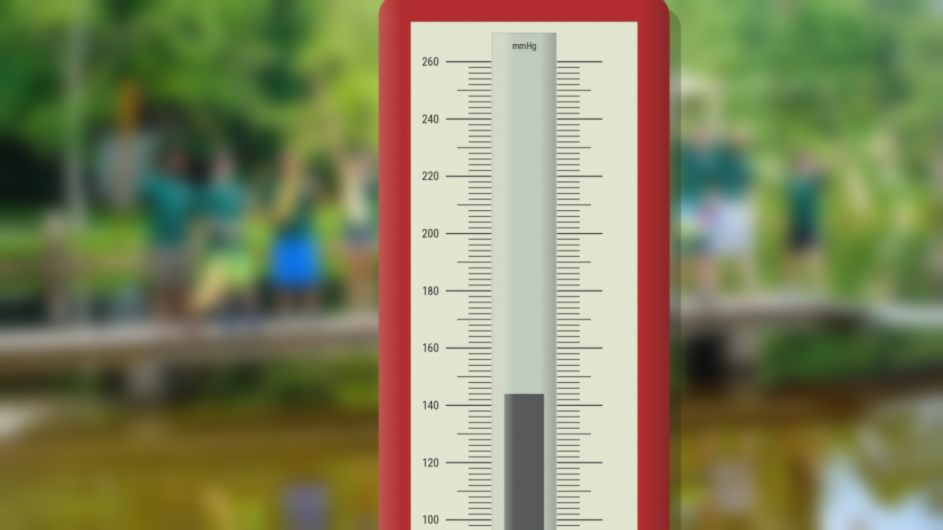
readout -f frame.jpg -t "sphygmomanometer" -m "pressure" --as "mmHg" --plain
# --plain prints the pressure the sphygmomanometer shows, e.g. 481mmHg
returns 144mmHg
